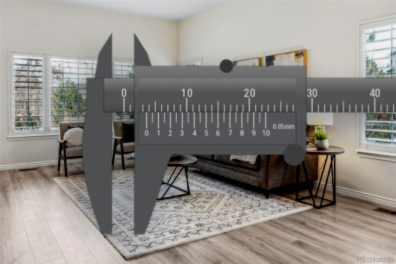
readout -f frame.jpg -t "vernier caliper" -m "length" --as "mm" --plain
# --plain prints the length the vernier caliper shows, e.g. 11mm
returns 3.6mm
